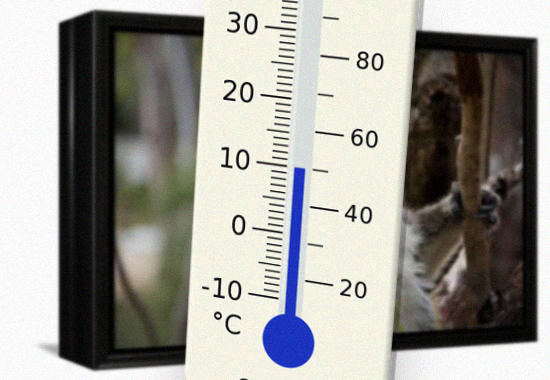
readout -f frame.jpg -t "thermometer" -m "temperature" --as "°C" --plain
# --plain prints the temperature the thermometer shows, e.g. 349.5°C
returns 10°C
